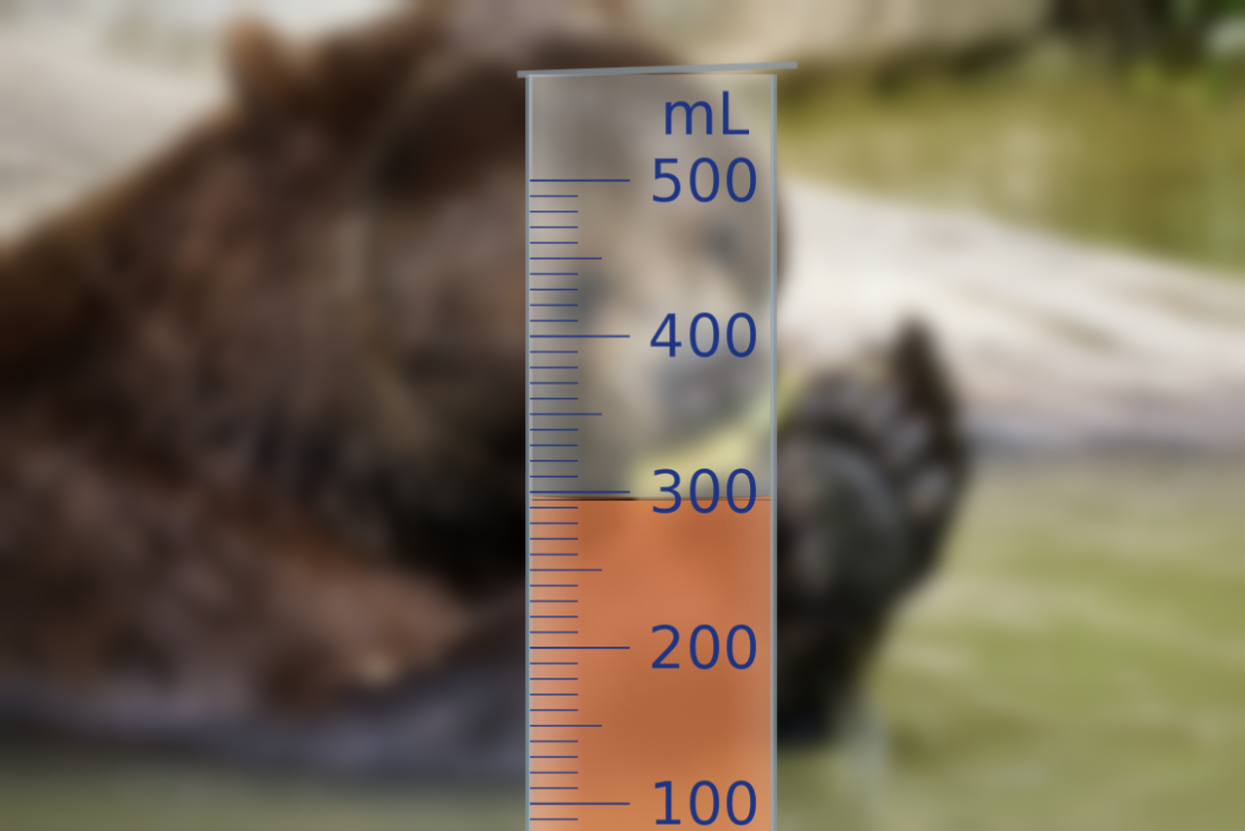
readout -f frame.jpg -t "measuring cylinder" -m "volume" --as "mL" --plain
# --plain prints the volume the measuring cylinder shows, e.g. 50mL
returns 295mL
